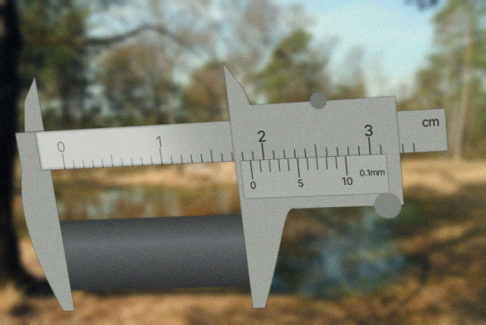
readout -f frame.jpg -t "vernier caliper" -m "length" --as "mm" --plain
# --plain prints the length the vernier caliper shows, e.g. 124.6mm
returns 18.7mm
